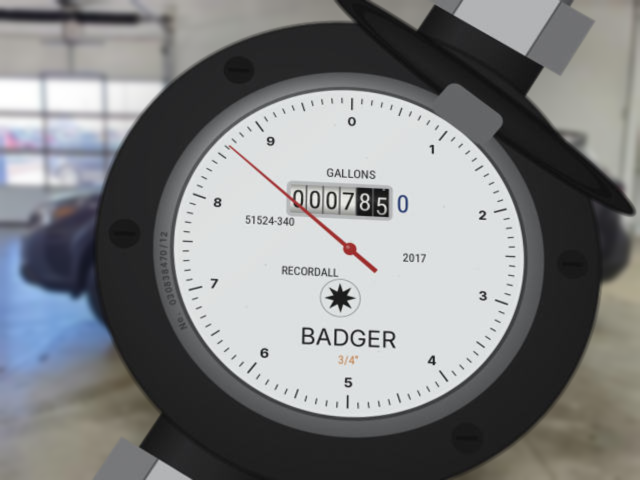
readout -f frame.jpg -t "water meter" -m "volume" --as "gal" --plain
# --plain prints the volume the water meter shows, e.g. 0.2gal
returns 7848.6gal
